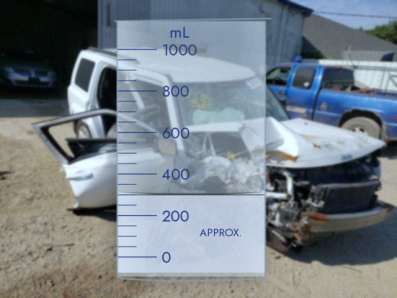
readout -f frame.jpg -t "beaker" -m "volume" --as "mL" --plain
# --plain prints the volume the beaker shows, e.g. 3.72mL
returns 300mL
